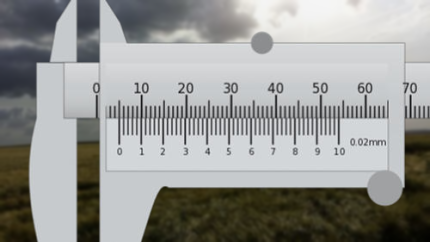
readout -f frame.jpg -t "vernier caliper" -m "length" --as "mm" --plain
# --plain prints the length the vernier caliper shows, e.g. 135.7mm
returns 5.0mm
